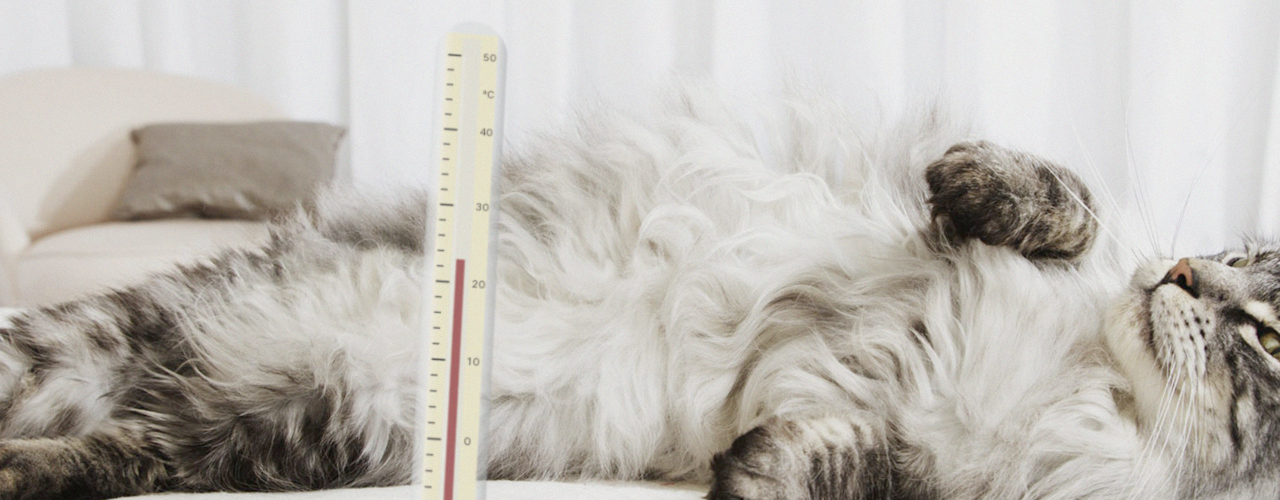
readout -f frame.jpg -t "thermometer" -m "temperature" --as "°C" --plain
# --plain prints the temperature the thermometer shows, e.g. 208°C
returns 23°C
